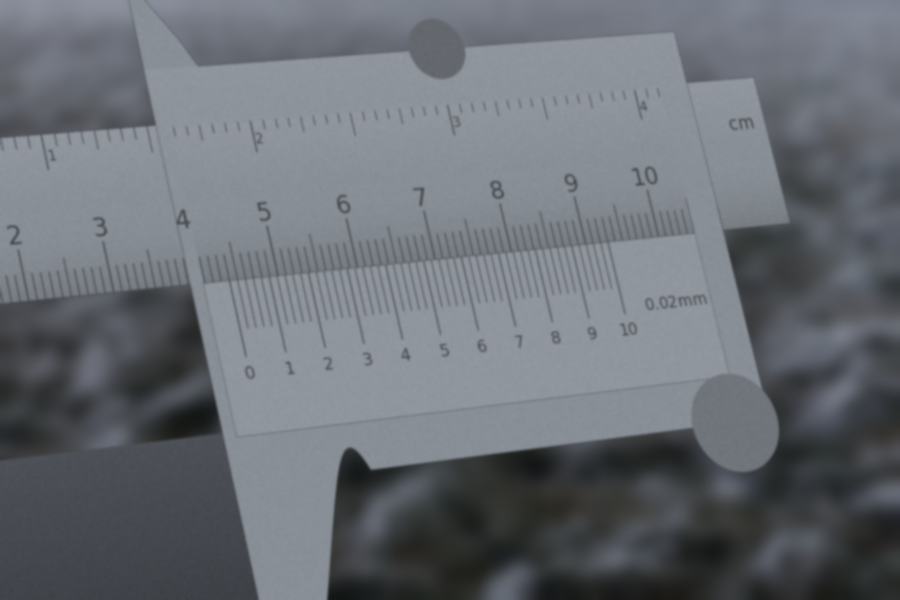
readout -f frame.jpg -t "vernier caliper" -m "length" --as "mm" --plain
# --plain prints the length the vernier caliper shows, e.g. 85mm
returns 44.0mm
